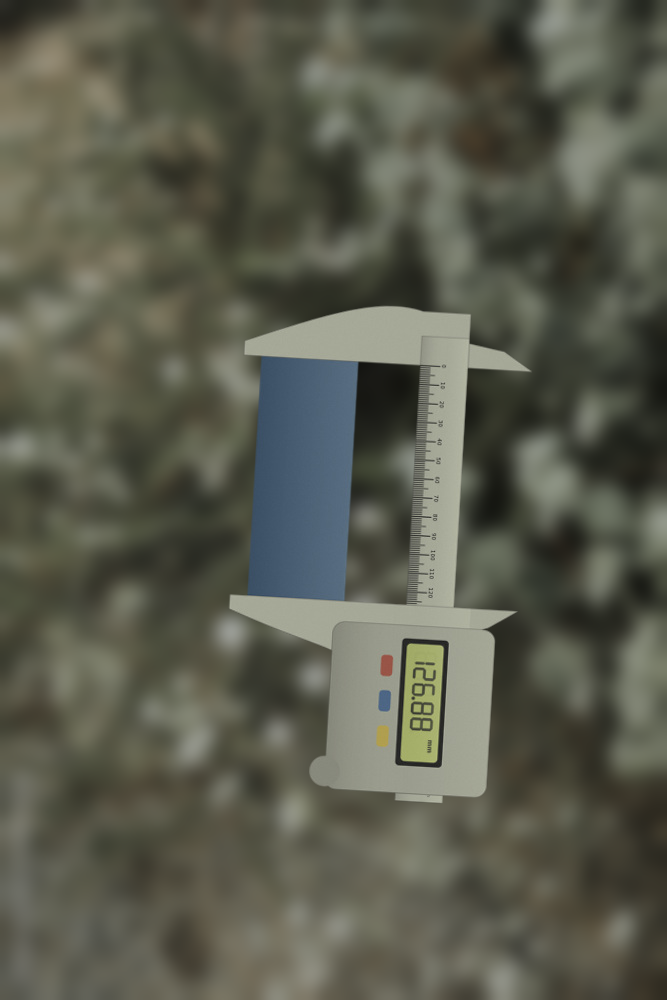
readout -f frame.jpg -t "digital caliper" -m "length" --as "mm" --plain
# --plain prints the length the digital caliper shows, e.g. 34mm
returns 126.88mm
